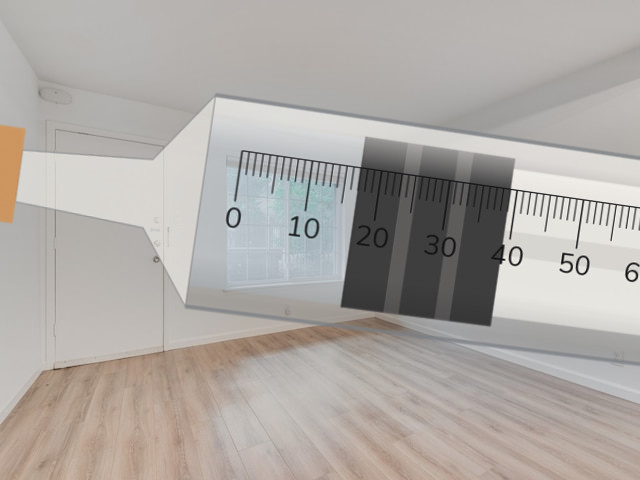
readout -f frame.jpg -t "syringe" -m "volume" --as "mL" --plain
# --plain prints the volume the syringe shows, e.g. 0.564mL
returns 17mL
